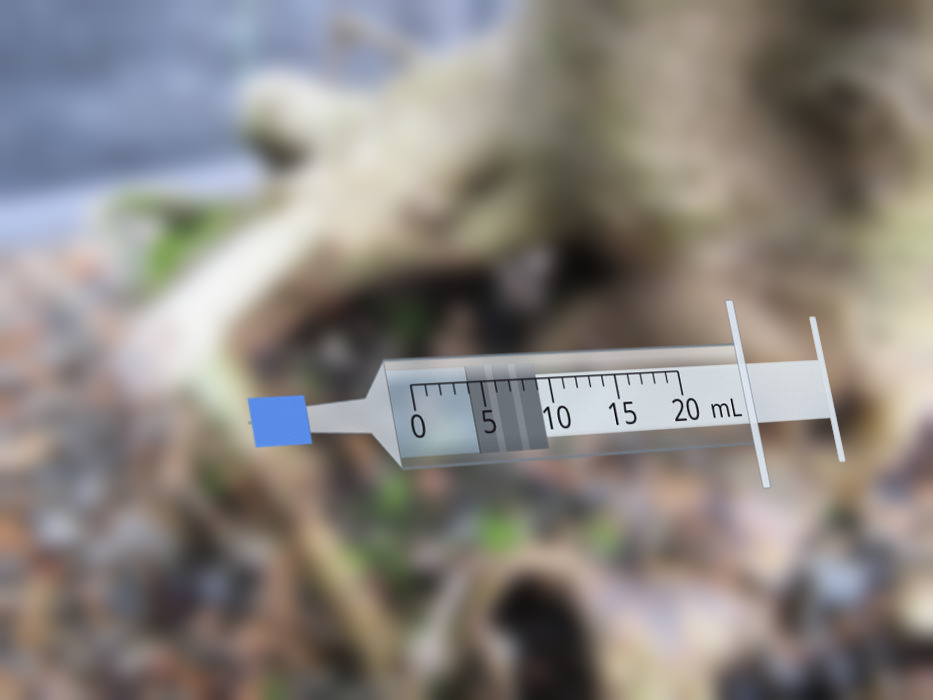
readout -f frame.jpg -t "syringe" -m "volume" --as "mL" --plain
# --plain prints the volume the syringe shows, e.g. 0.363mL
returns 4mL
